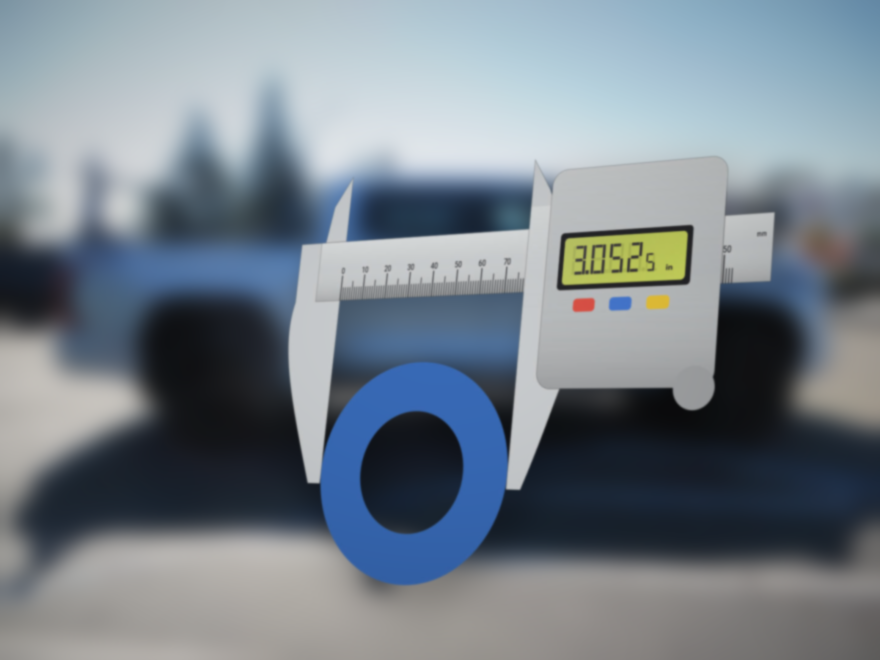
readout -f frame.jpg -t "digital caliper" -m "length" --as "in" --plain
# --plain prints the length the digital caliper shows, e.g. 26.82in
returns 3.0525in
